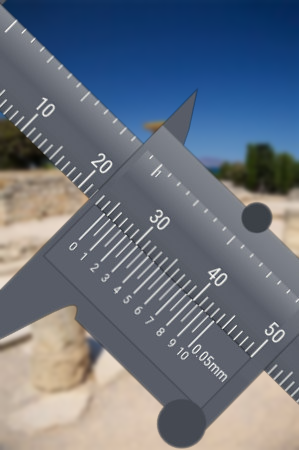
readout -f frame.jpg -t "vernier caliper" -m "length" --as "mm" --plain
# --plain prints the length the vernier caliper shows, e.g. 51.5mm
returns 24.6mm
